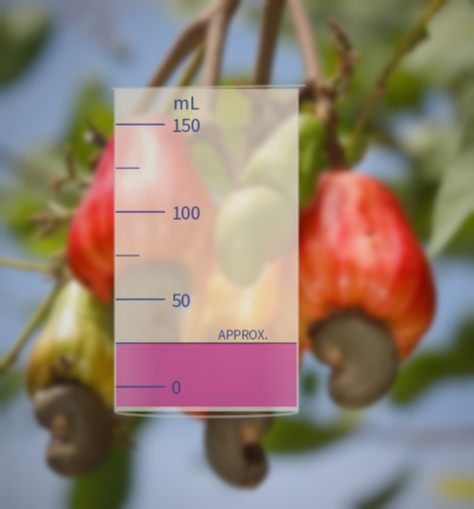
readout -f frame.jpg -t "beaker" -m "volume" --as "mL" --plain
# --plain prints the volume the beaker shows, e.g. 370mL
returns 25mL
